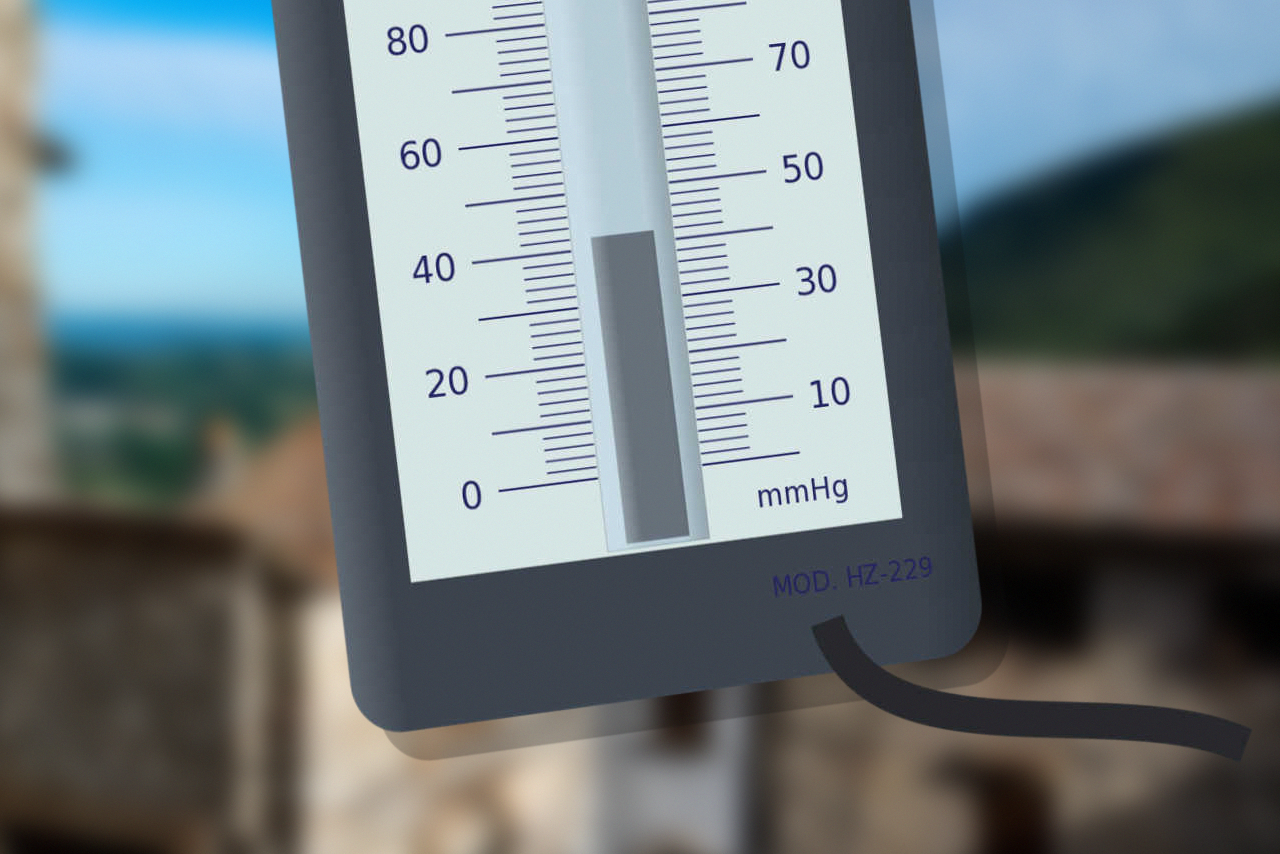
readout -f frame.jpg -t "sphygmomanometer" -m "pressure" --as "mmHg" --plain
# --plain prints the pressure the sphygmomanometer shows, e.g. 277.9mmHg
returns 42mmHg
